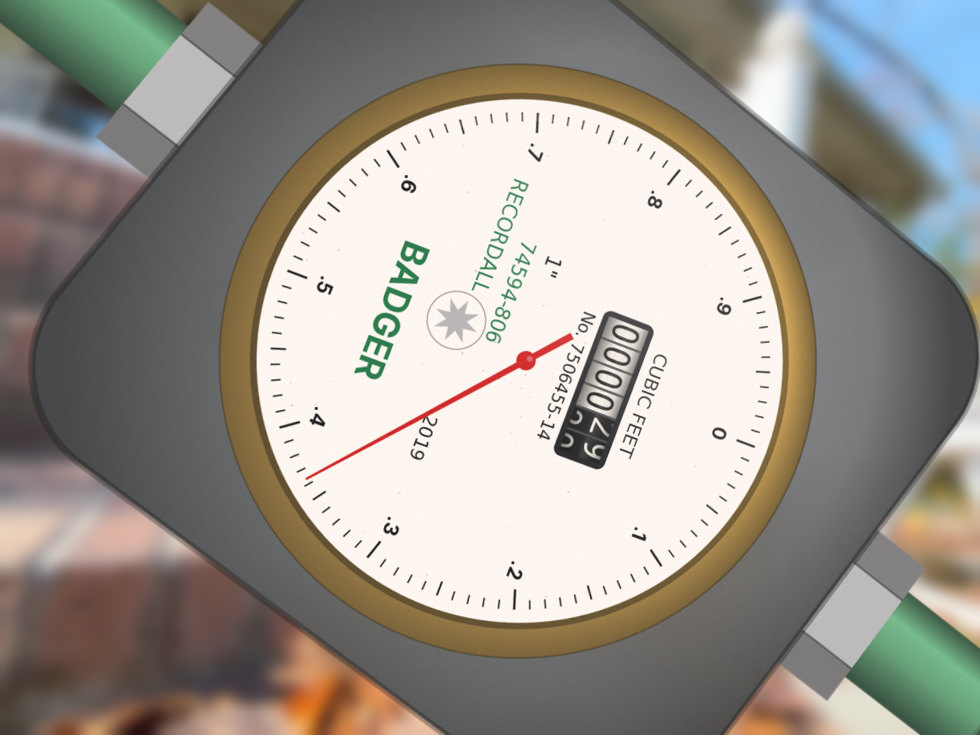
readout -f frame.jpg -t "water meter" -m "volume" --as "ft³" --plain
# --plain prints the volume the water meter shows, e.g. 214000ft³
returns 29.36ft³
